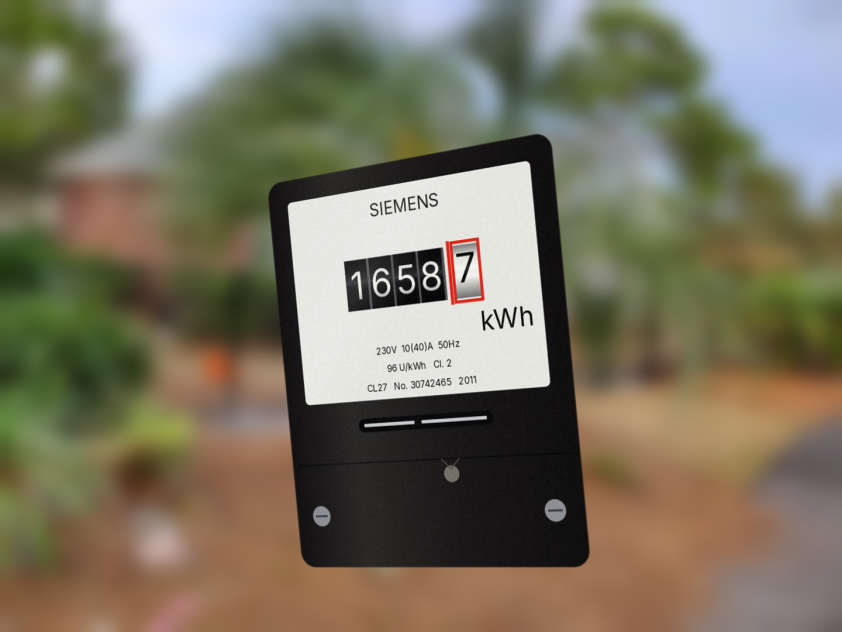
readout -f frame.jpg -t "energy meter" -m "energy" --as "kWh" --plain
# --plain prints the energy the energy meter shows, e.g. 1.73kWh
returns 1658.7kWh
